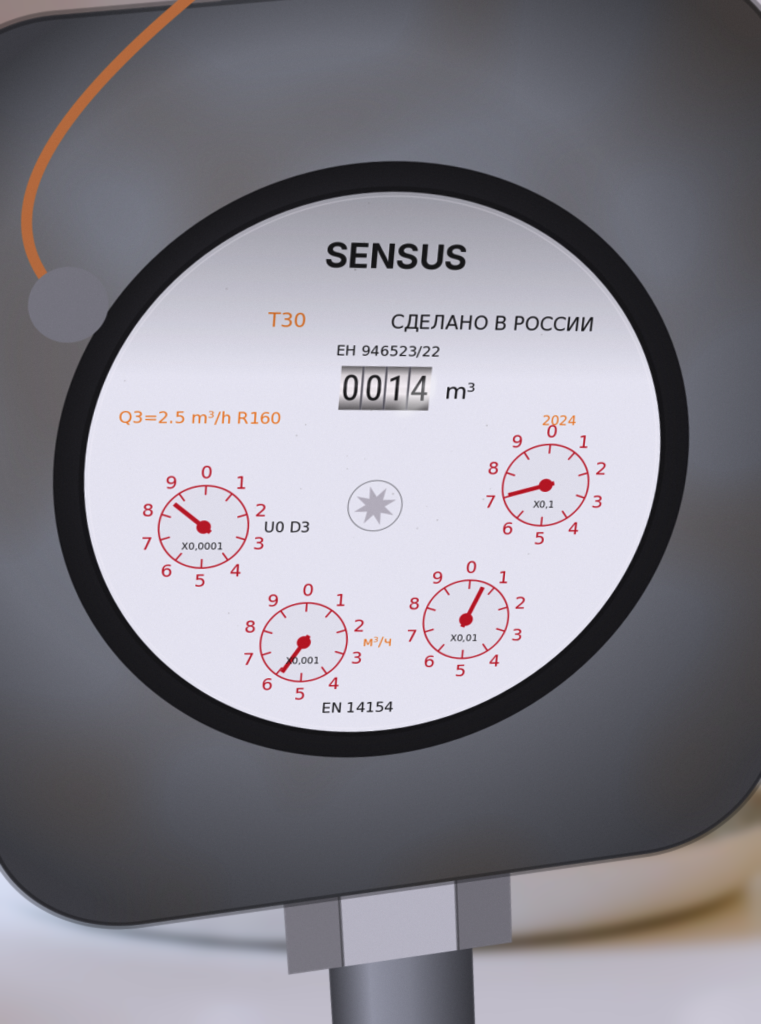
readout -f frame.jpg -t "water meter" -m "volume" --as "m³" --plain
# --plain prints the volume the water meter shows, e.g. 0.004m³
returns 14.7058m³
